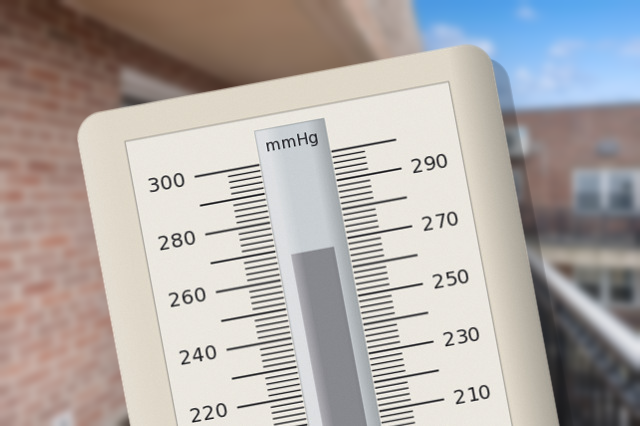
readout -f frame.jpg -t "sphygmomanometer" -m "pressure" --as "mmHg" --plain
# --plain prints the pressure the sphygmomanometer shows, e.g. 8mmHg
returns 268mmHg
